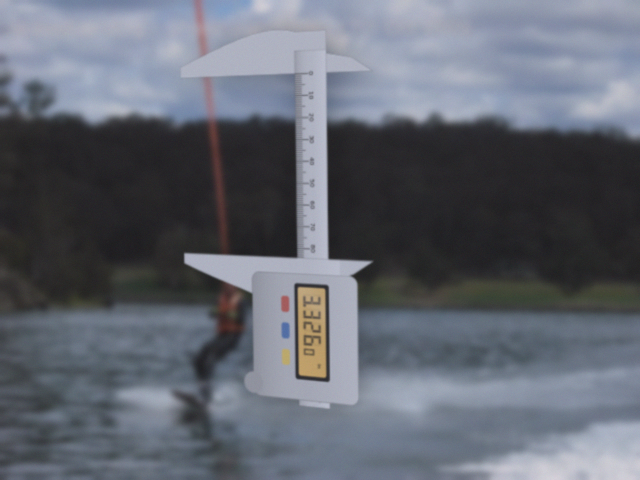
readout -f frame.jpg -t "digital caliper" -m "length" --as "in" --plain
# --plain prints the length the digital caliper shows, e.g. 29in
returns 3.3260in
